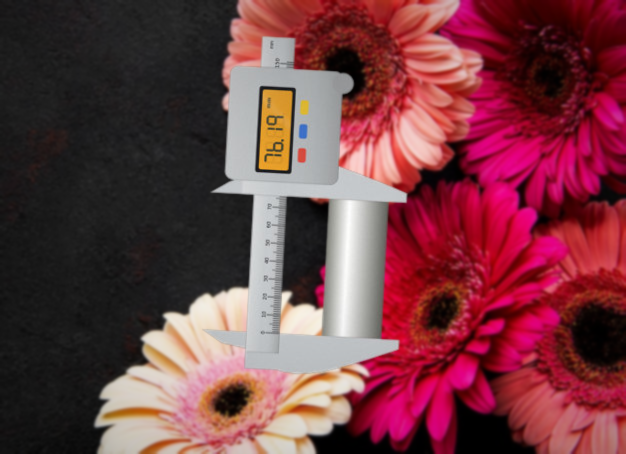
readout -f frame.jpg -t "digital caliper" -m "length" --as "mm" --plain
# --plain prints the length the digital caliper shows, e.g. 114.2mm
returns 76.19mm
